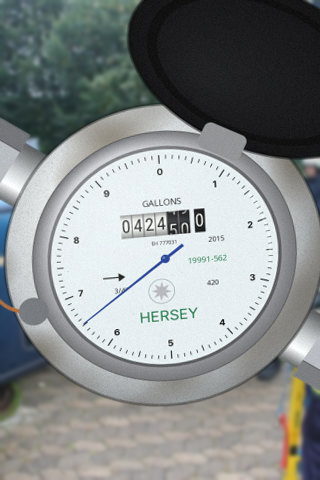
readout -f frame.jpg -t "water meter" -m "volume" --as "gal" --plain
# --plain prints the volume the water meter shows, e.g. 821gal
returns 424496.5gal
